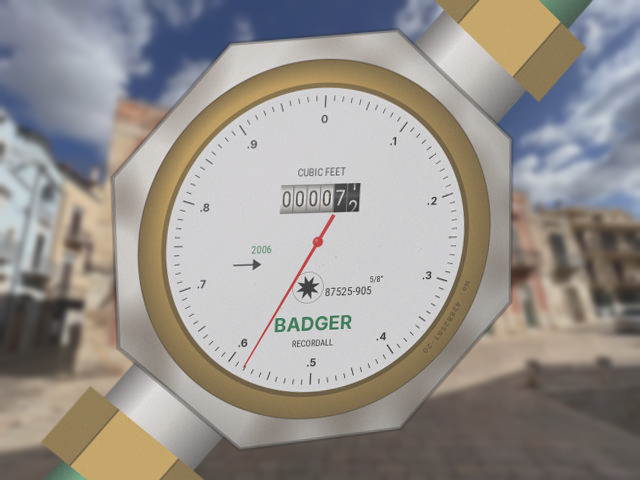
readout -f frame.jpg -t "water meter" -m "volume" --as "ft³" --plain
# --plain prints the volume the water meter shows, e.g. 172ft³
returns 71.58ft³
